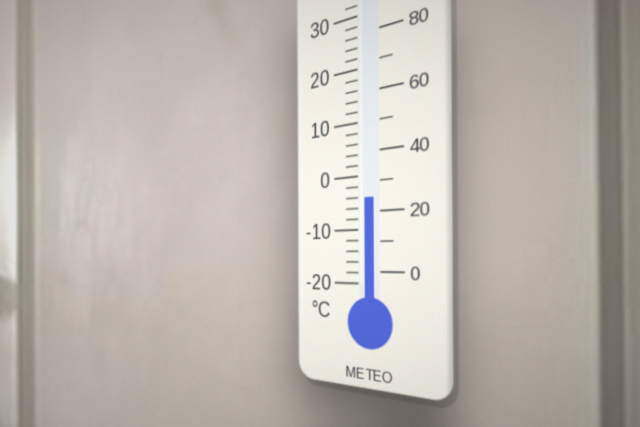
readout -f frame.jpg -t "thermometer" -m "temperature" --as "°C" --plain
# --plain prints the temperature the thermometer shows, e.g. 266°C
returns -4°C
